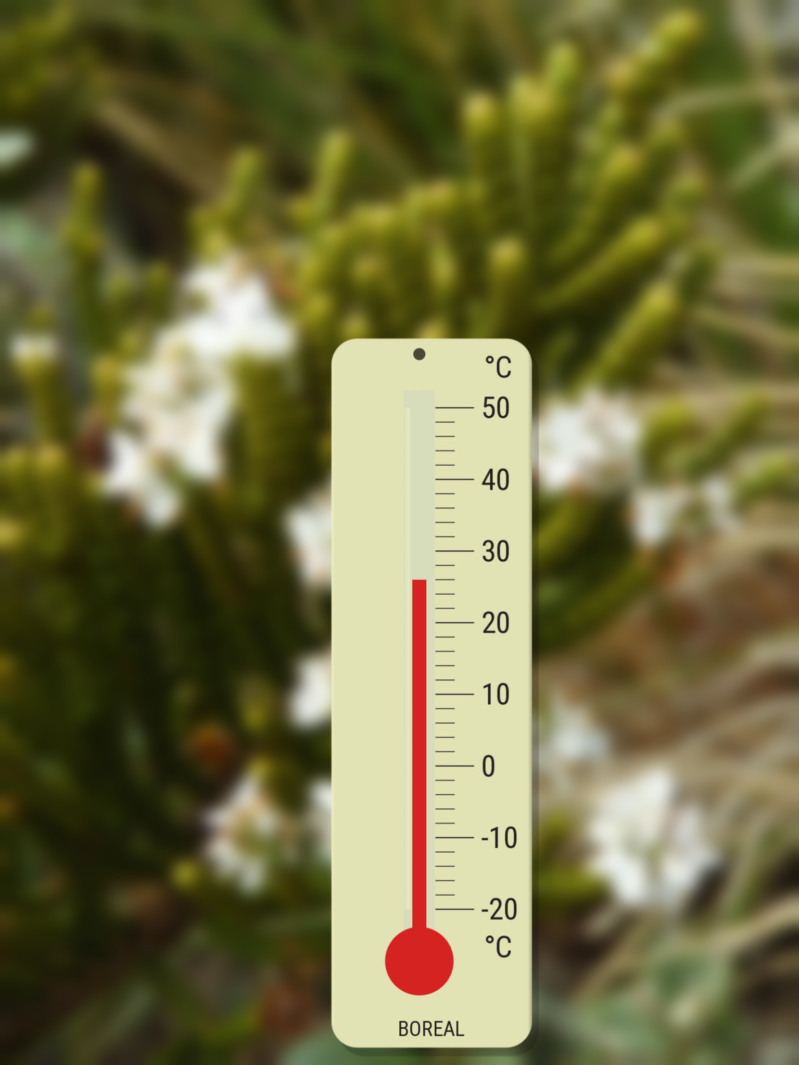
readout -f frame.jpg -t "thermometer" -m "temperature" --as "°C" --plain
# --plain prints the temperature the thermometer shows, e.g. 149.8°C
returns 26°C
